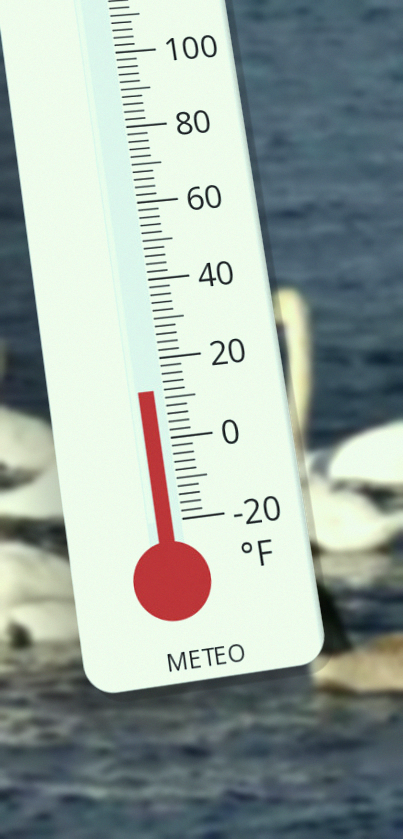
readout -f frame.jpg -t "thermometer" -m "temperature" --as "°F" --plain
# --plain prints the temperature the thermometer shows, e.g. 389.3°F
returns 12°F
